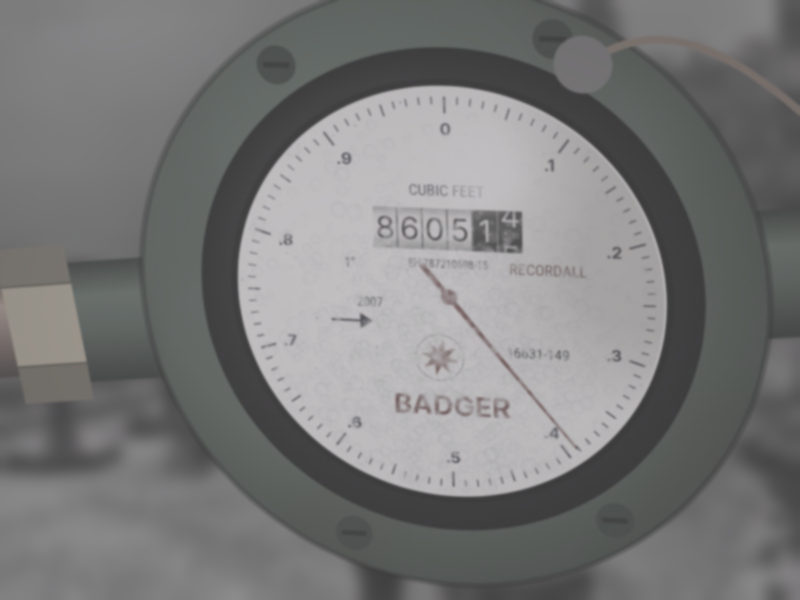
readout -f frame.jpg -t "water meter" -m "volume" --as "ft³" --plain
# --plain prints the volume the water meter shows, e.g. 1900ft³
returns 860514.39ft³
